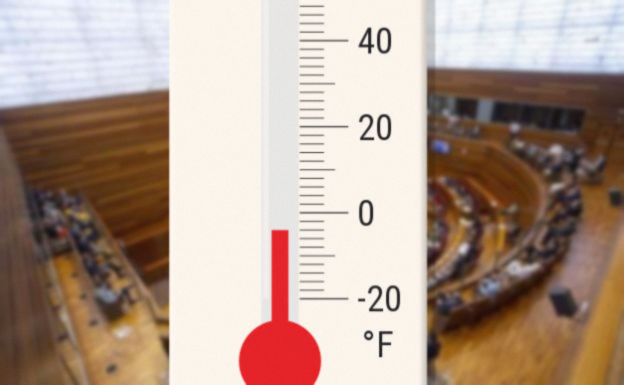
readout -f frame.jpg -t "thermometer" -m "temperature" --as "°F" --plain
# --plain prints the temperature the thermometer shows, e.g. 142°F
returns -4°F
